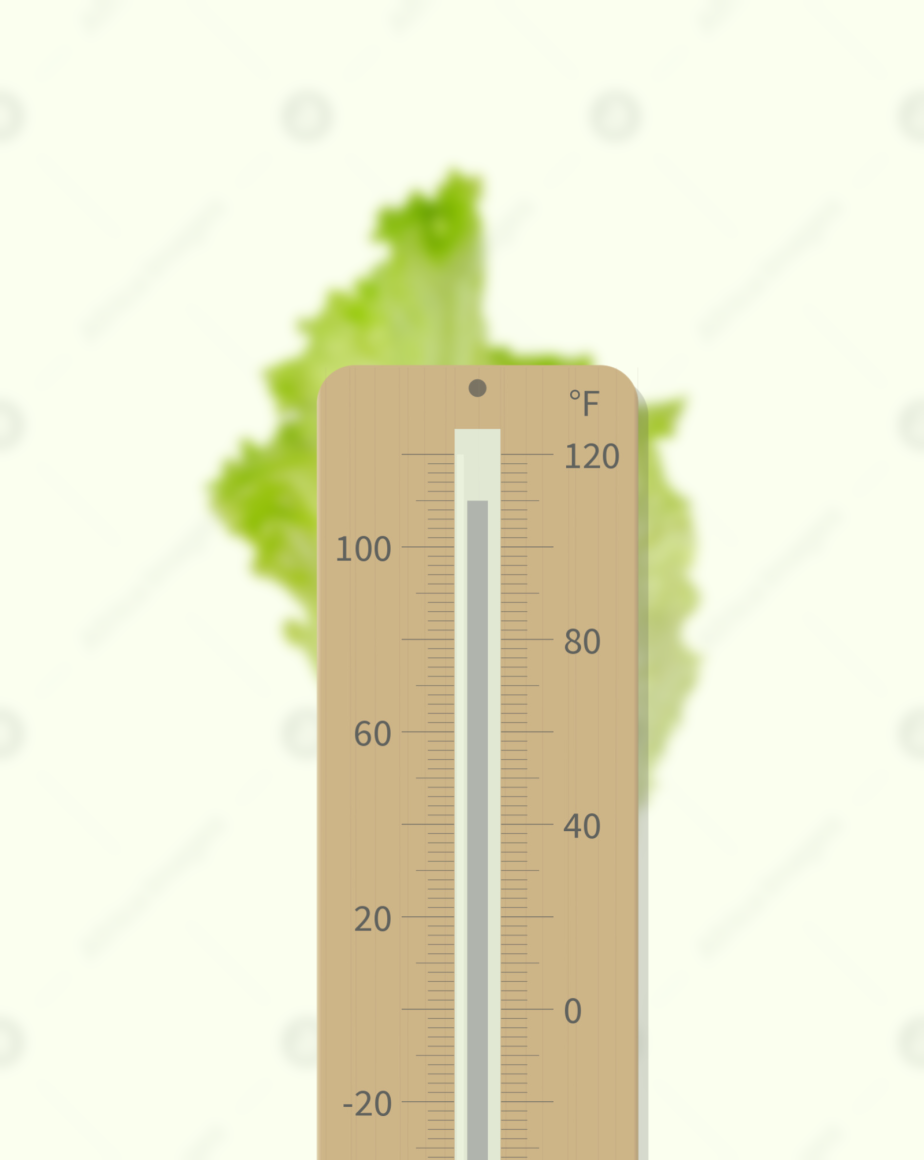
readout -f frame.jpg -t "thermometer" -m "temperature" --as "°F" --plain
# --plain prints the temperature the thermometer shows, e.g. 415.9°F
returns 110°F
